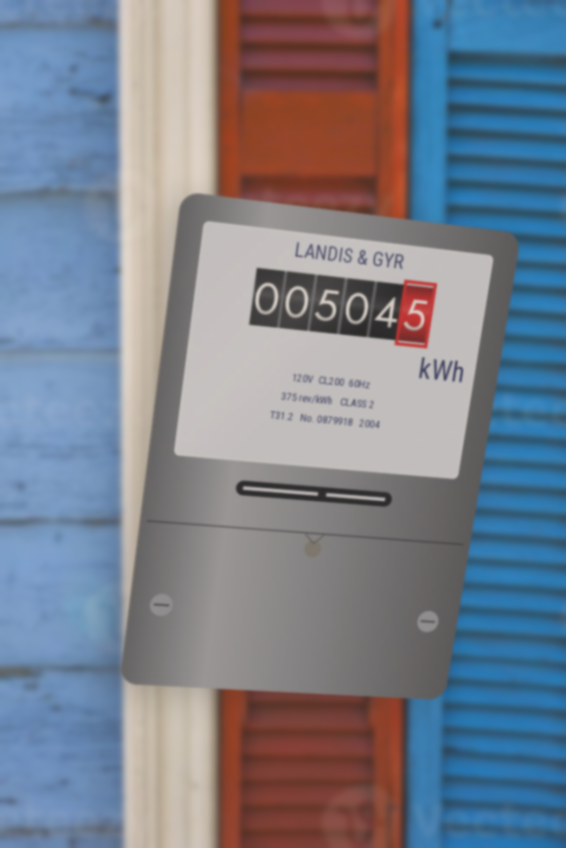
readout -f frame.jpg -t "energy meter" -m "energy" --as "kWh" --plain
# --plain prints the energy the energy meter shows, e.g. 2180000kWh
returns 504.5kWh
